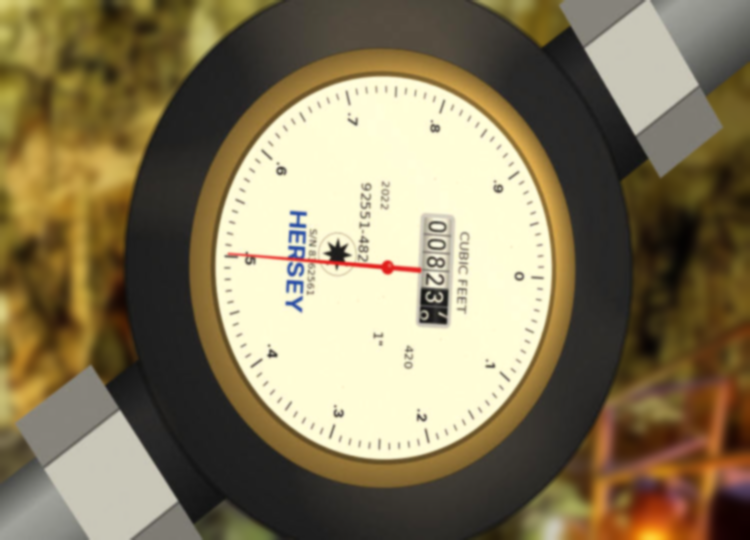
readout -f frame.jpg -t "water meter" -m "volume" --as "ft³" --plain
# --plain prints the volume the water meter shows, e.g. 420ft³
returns 8237.50ft³
